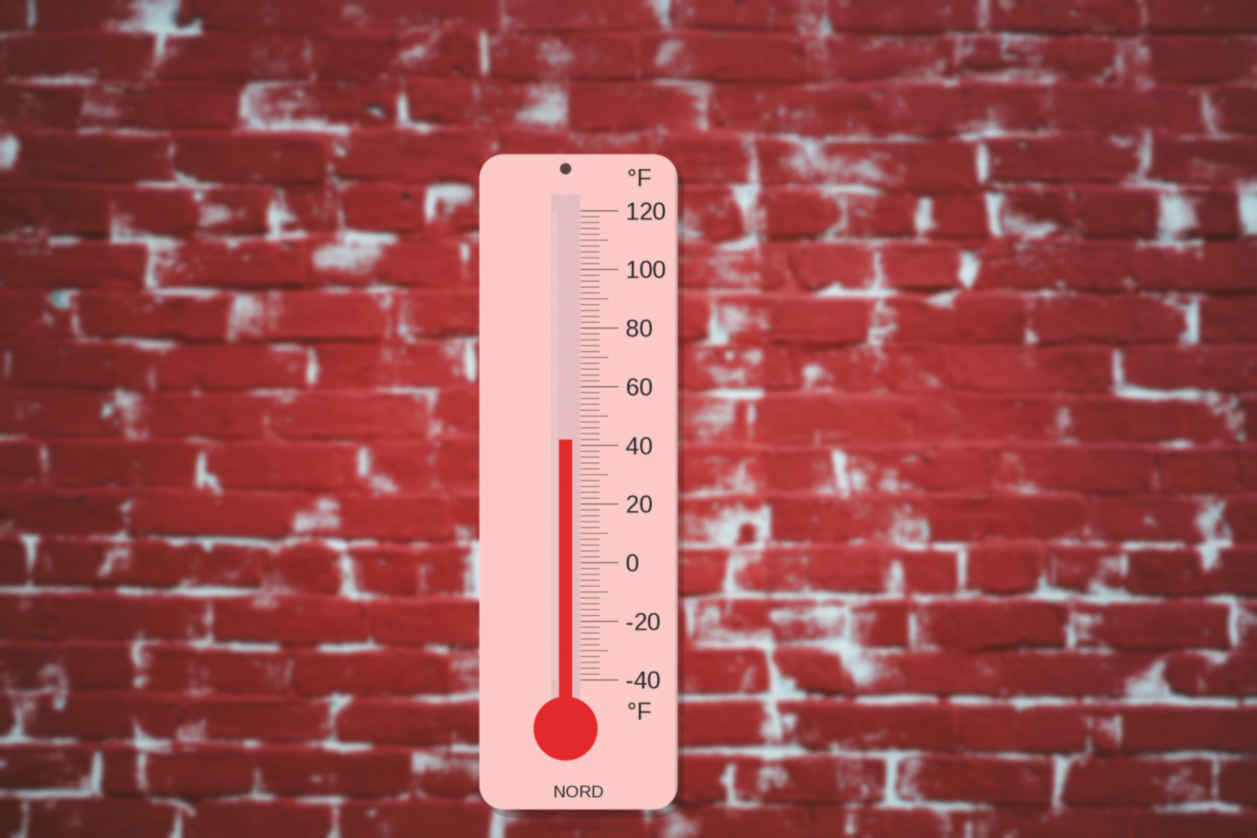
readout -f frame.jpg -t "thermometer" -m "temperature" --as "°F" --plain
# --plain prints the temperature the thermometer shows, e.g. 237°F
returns 42°F
